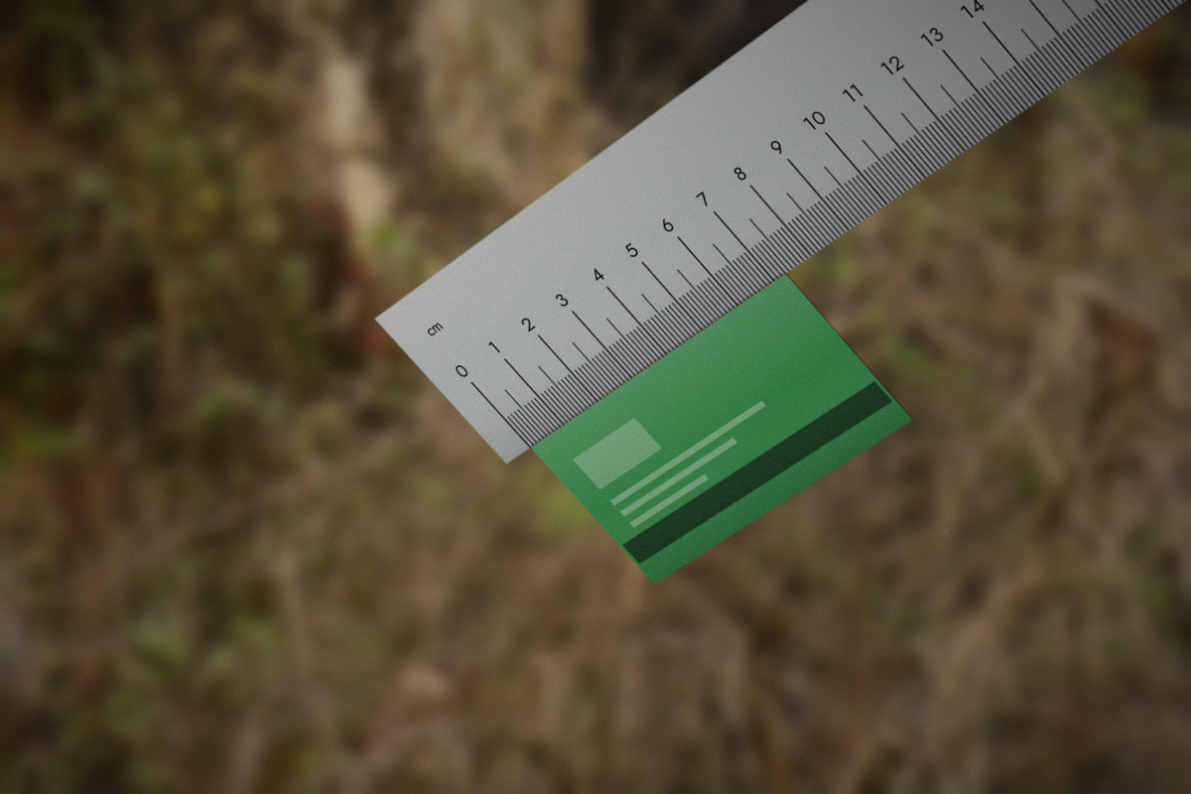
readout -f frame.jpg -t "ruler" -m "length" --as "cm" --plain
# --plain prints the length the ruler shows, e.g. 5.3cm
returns 7.3cm
